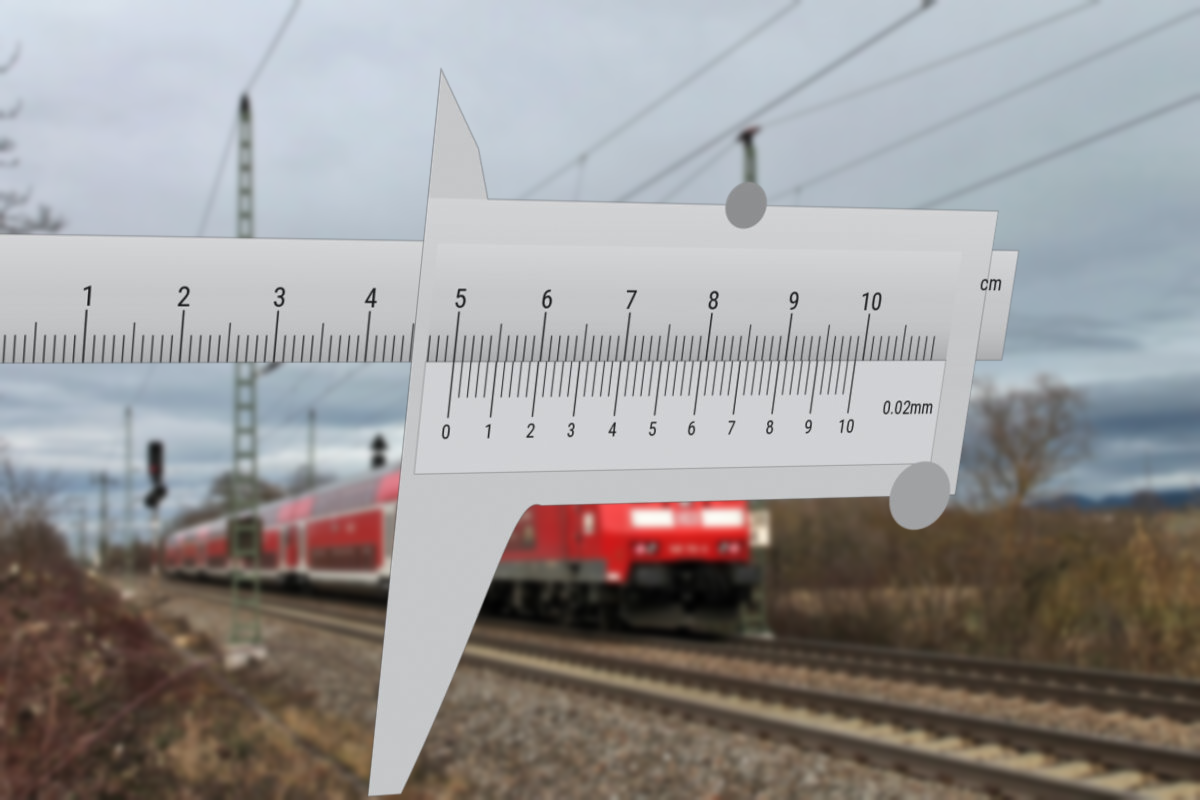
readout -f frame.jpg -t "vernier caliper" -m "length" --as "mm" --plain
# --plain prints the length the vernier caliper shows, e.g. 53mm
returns 50.0mm
